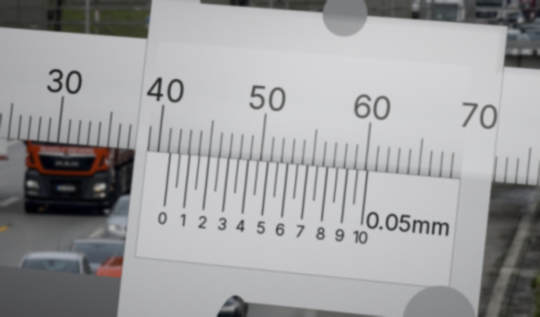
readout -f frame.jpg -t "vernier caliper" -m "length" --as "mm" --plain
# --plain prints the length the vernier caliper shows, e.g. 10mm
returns 41.2mm
